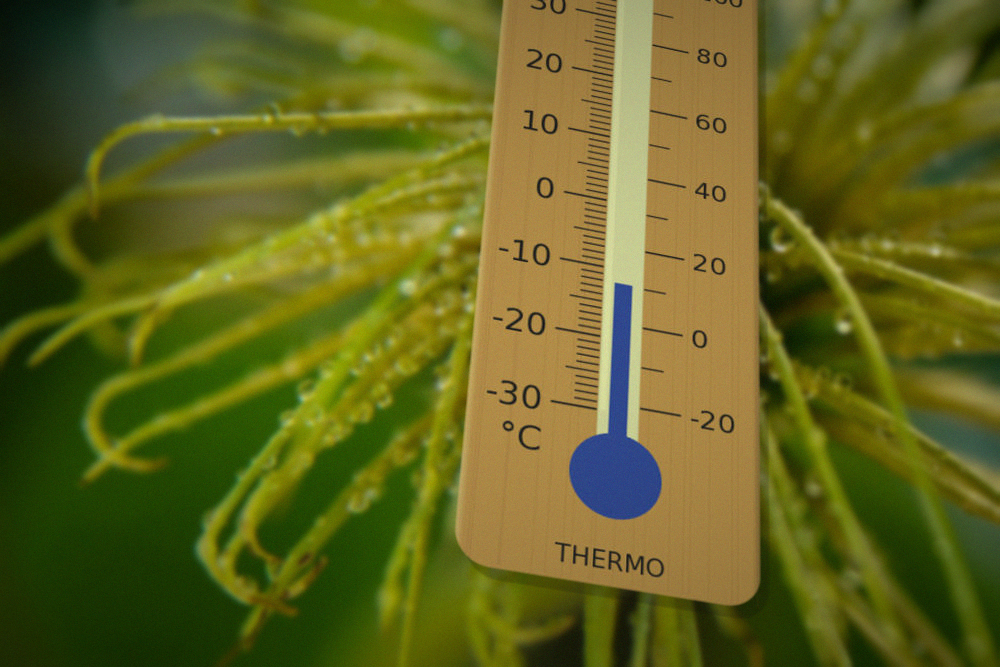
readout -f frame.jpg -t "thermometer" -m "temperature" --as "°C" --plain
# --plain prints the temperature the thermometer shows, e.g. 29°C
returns -12°C
